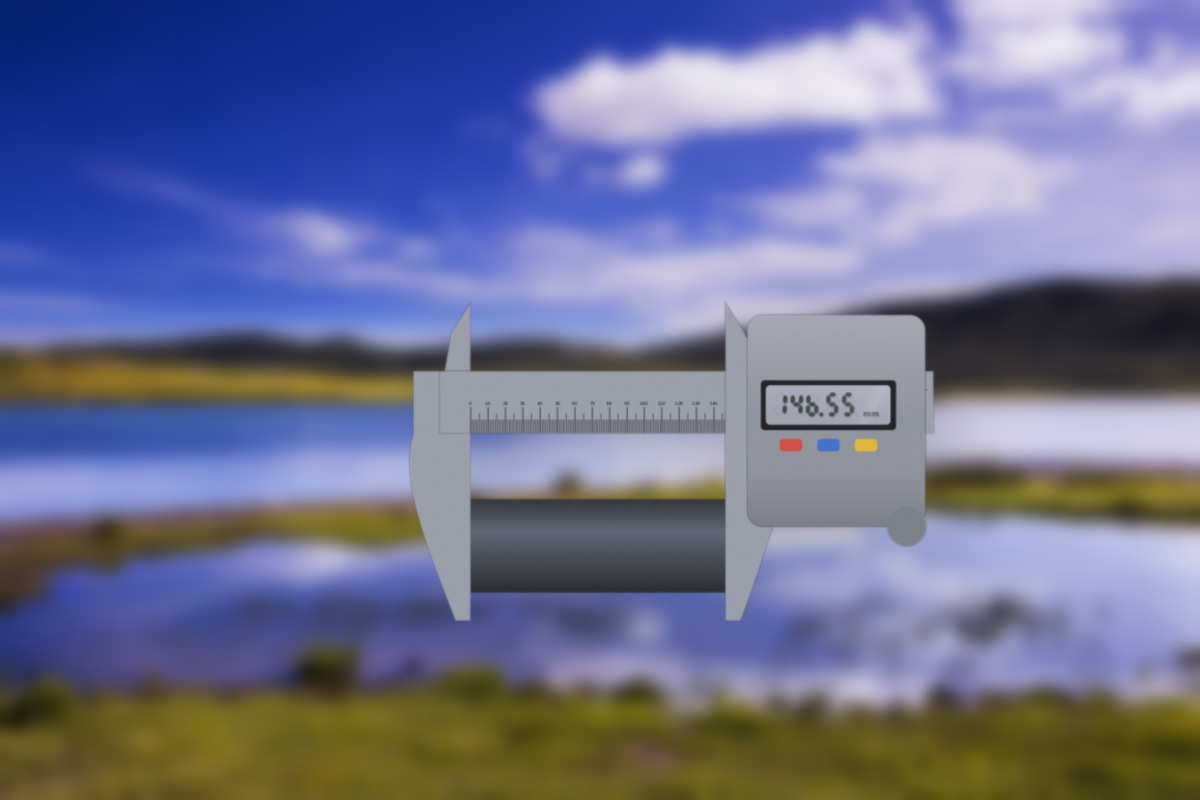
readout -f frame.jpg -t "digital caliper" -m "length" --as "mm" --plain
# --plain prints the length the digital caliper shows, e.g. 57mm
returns 146.55mm
